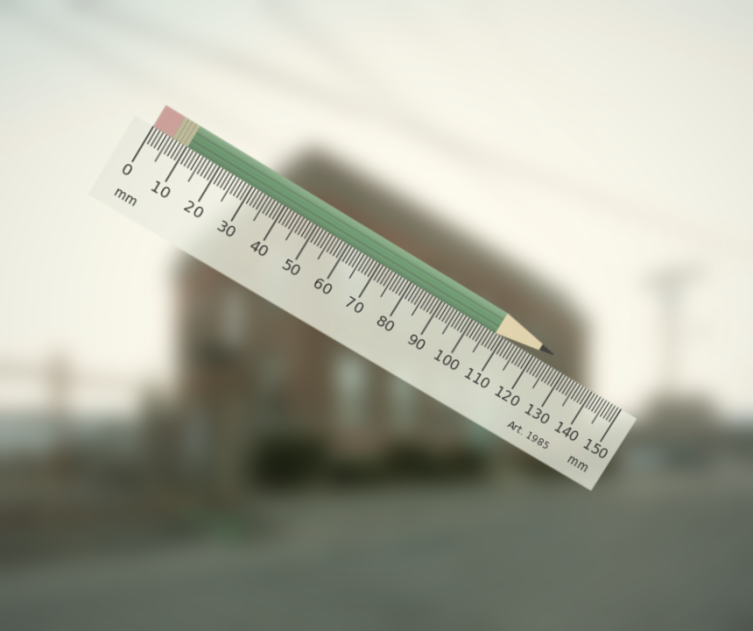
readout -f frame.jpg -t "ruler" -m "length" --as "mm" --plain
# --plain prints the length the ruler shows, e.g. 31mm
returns 125mm
